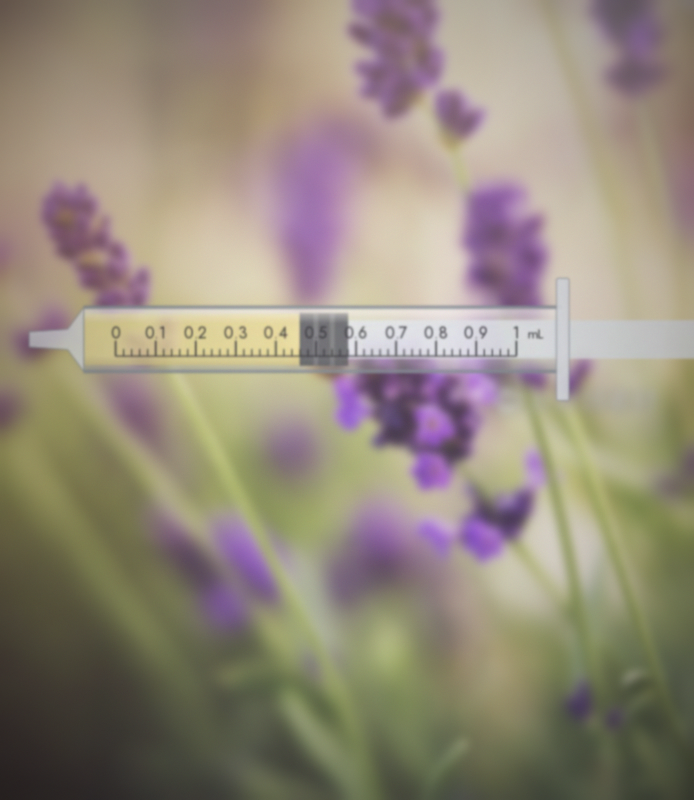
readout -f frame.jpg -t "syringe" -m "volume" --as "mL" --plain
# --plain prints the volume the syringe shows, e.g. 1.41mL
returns 0.46mL
